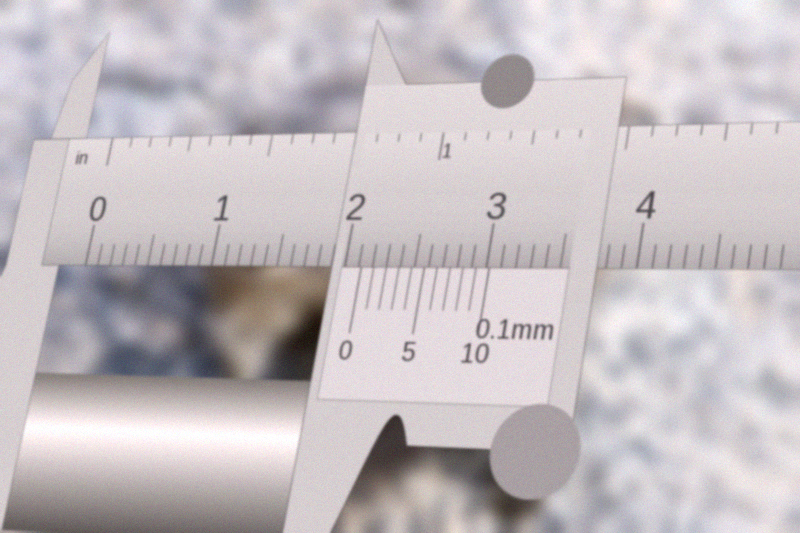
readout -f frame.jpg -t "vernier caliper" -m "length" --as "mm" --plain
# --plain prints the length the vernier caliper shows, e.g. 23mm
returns 21.2mm
